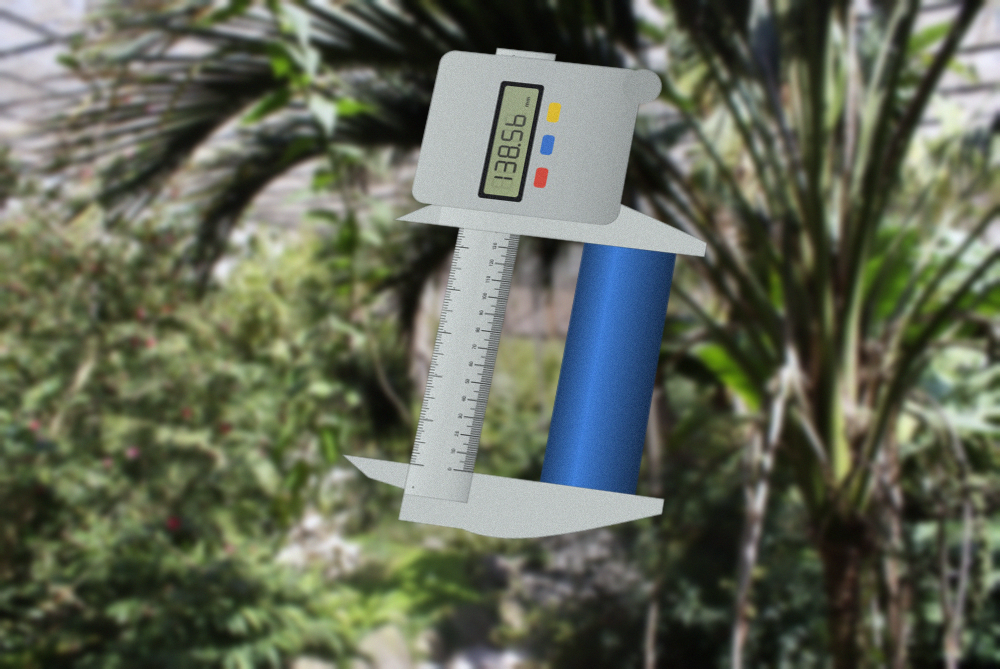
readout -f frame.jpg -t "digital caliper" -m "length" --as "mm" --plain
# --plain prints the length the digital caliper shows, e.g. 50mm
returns 138.56mm
